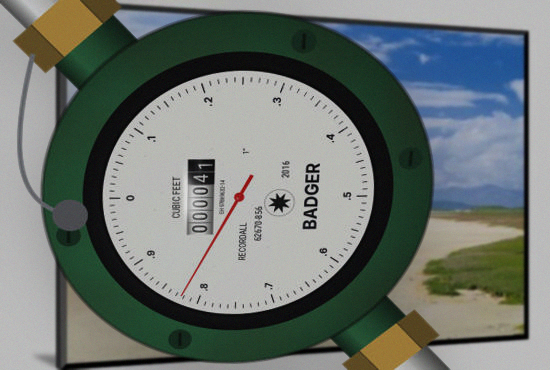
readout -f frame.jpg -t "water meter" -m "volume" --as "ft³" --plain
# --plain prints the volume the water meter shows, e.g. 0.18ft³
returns 40.82ft³
